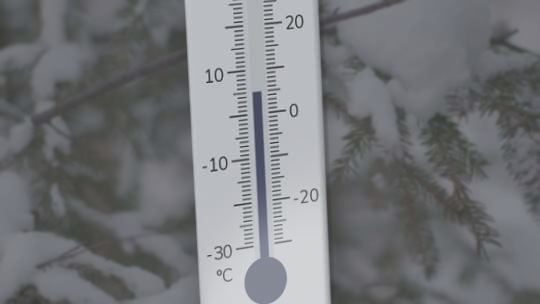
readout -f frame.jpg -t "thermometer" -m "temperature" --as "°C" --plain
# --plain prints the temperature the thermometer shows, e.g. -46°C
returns 5°C
